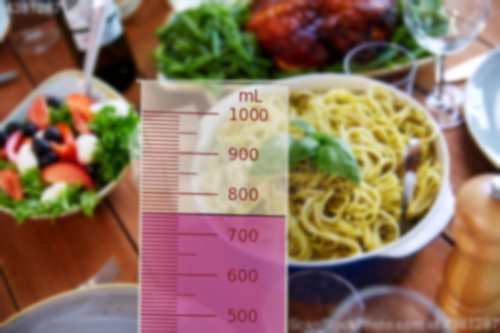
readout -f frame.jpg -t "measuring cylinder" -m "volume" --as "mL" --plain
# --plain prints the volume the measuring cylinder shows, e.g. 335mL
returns 750mL
